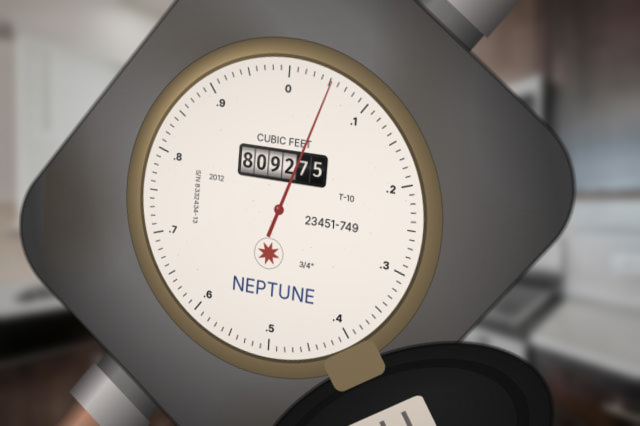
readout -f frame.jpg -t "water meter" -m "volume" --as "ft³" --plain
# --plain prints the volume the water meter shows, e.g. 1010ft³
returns 809275.05ft³
